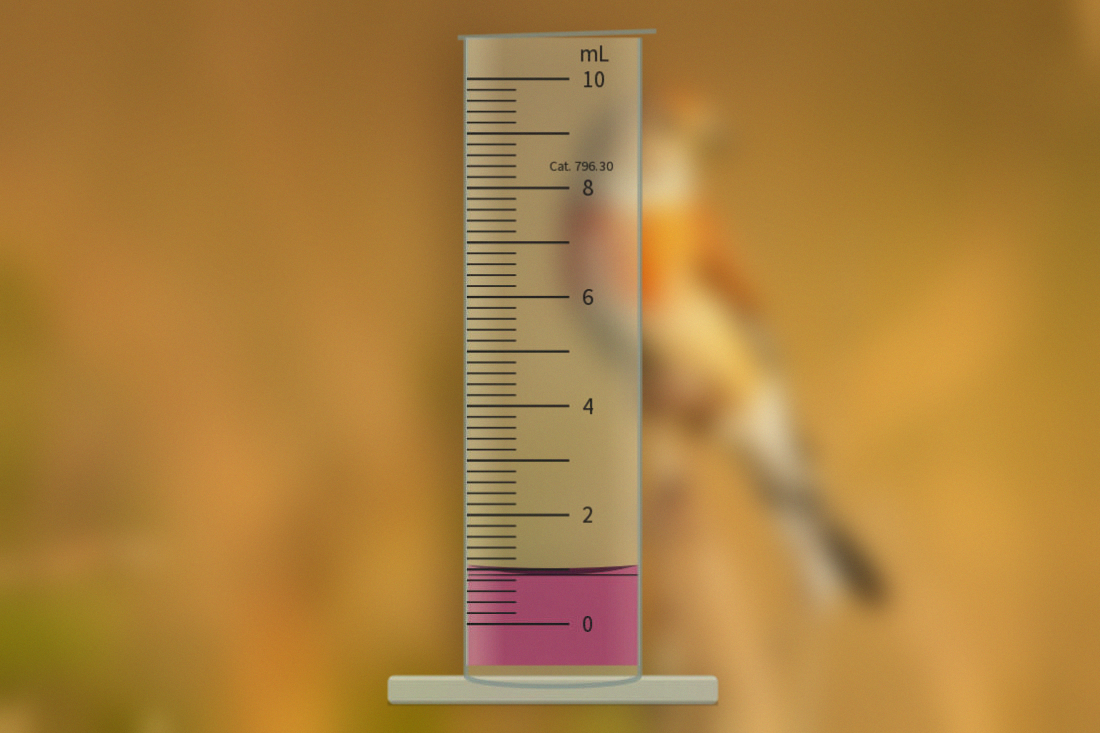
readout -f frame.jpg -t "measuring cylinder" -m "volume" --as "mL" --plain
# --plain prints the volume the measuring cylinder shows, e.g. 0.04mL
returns 0.9mL
